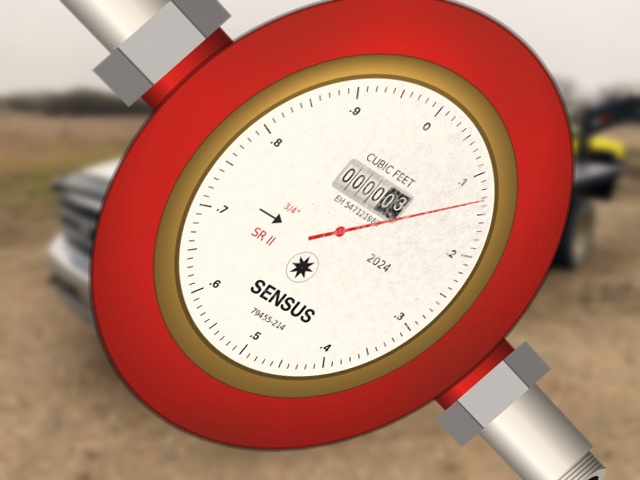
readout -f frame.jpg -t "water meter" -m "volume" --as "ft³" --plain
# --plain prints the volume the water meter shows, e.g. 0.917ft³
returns 3.13ft³
